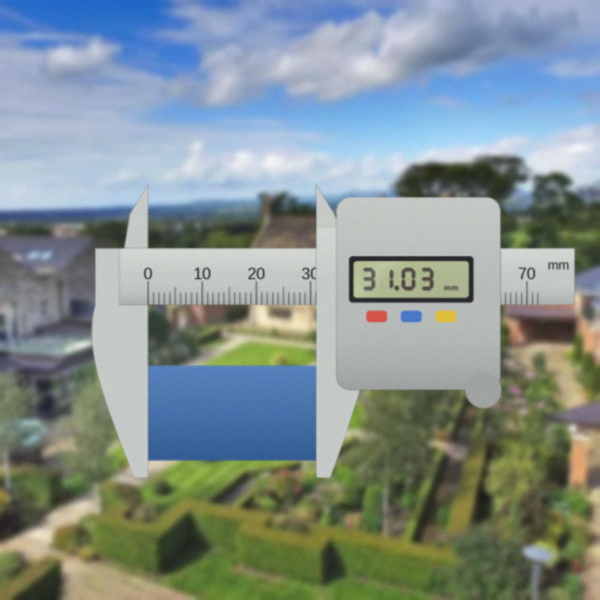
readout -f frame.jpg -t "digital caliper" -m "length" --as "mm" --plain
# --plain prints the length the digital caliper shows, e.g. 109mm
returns 31.03mm
